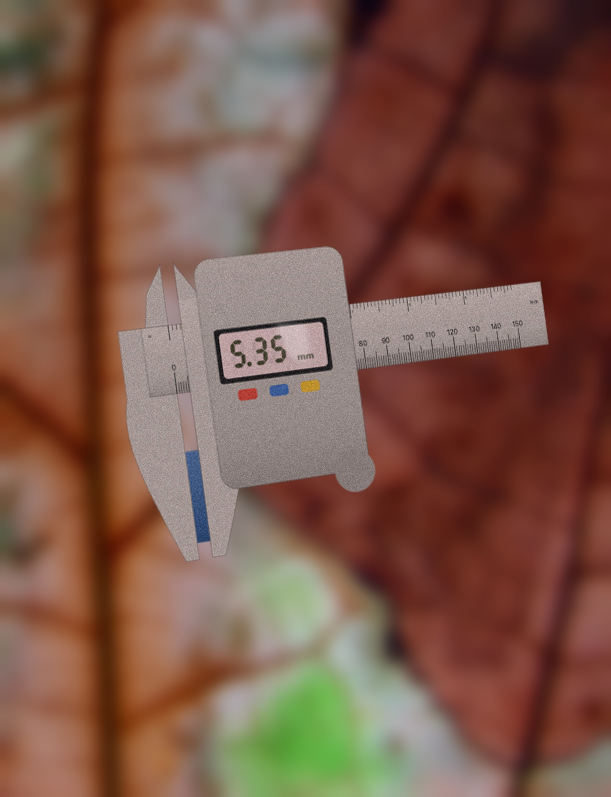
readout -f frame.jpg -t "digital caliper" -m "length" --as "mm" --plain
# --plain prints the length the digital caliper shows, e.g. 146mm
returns 5.35mm
